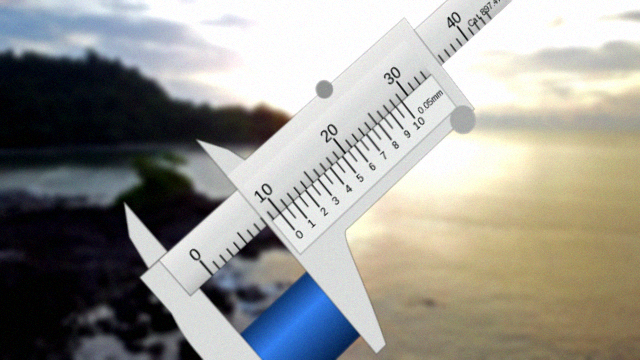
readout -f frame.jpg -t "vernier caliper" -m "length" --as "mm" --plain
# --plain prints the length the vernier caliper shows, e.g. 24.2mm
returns 10.0mm
